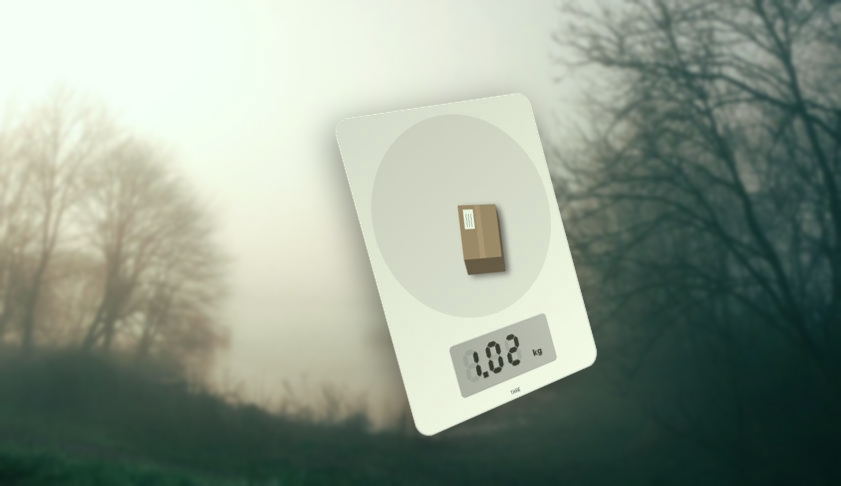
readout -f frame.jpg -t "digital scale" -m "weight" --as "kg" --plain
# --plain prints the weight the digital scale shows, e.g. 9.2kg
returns 1.02kg
